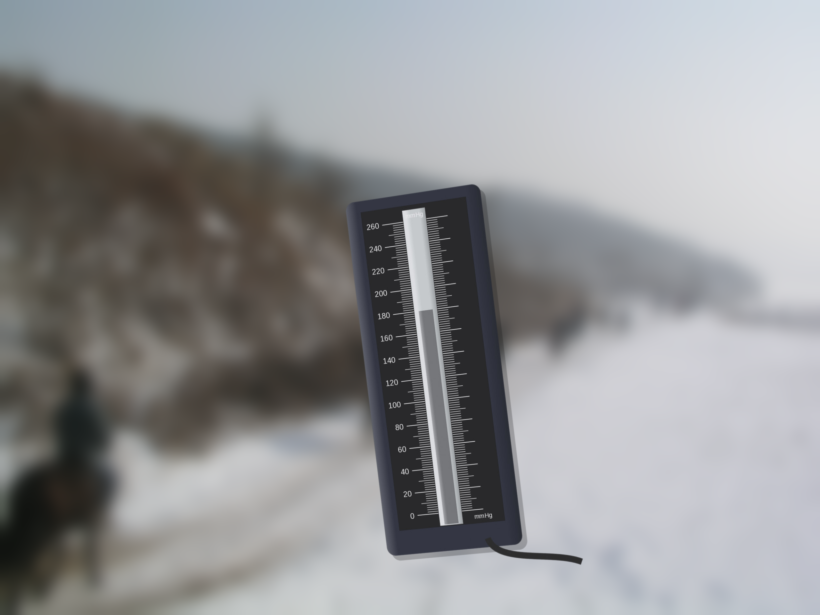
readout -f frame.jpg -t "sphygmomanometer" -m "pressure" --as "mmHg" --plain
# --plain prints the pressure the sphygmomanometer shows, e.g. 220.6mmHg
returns 180mmHg
